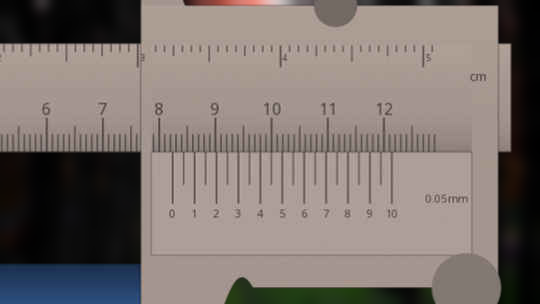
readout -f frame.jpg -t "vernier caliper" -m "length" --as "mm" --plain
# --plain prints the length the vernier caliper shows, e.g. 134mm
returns 82.4mm
